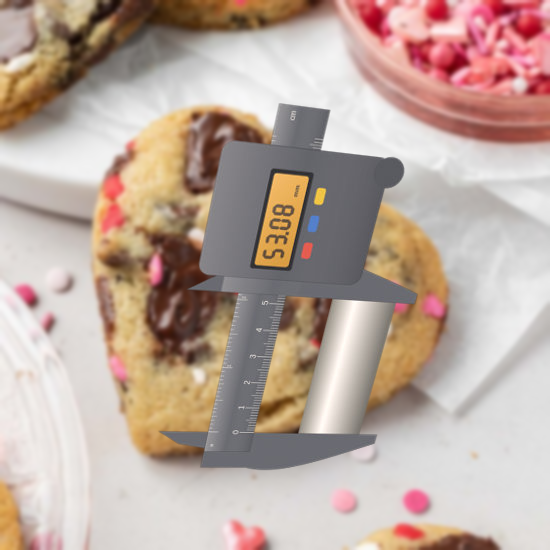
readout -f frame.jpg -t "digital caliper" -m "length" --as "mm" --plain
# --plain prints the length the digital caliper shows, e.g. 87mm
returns 53.08mm
